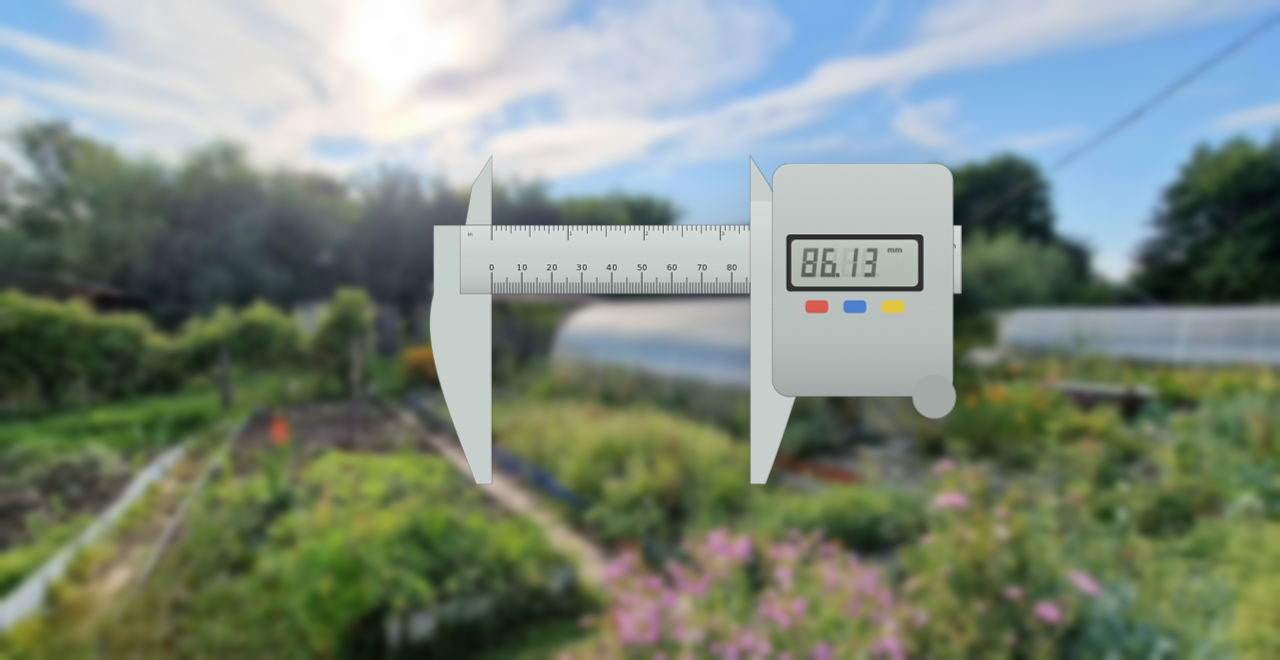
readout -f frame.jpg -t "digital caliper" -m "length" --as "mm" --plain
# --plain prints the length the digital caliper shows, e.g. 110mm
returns 86.13mm
